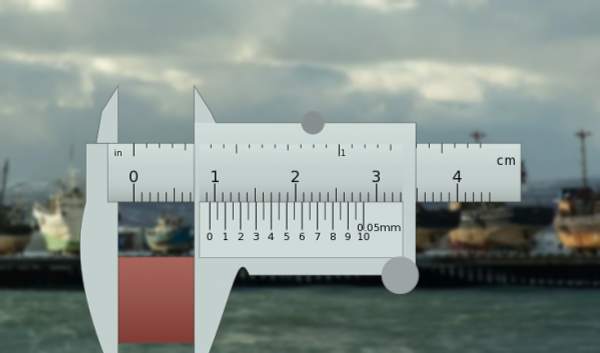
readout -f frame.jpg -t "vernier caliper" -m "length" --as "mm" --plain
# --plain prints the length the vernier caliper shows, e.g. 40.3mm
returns 9.4mm
